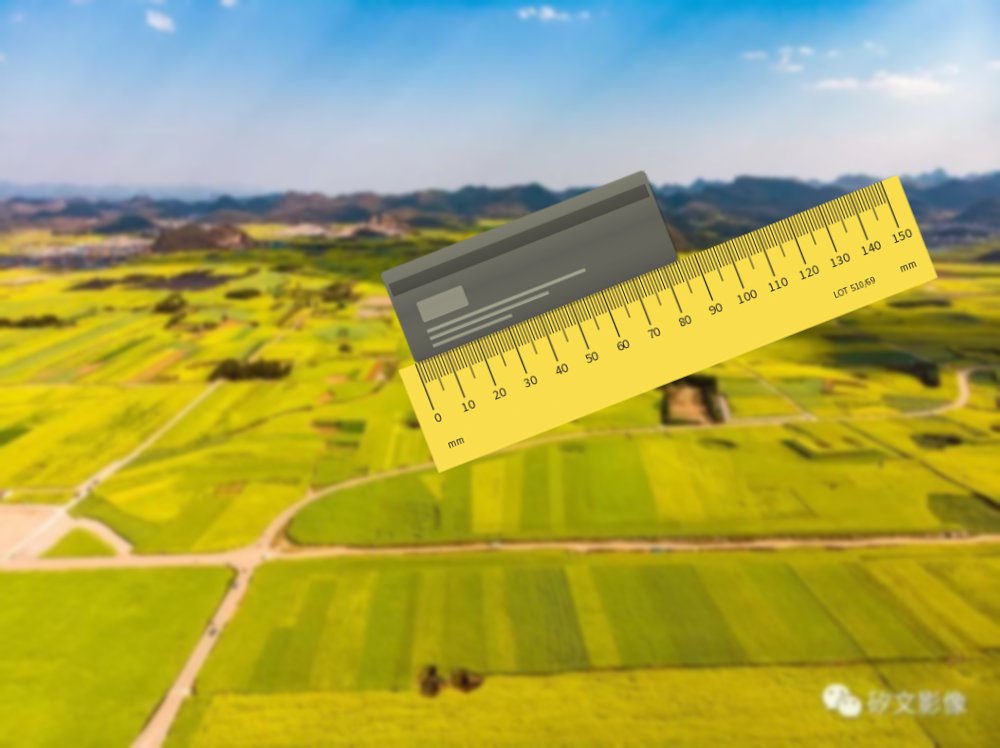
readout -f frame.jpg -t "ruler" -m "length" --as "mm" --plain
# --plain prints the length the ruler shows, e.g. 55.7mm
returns 85mm
